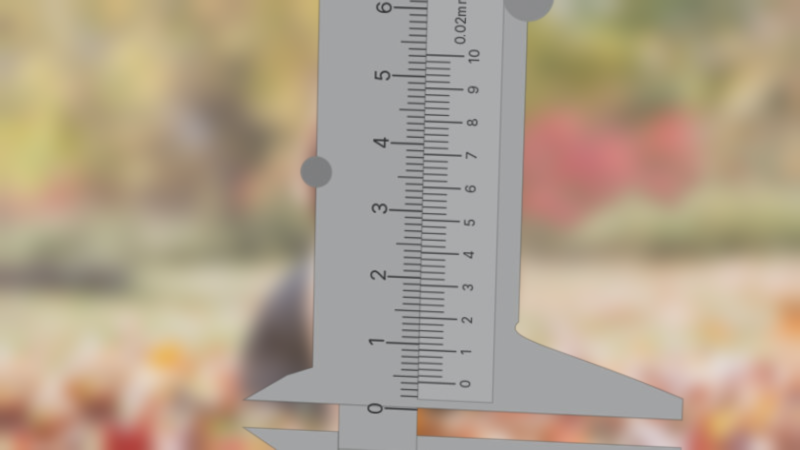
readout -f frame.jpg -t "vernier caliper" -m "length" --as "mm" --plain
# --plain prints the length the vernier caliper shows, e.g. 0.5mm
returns 4.2mm
